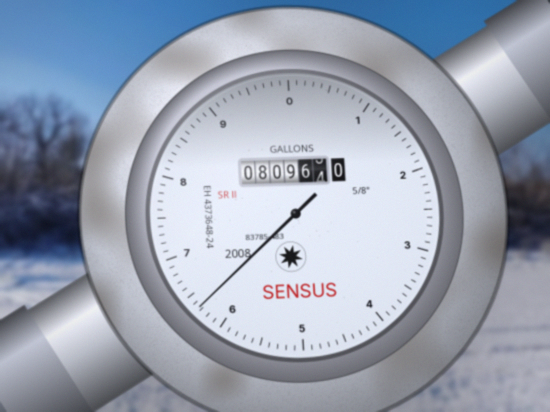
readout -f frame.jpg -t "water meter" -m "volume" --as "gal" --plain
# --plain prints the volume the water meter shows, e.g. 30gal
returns 809636.3gal
